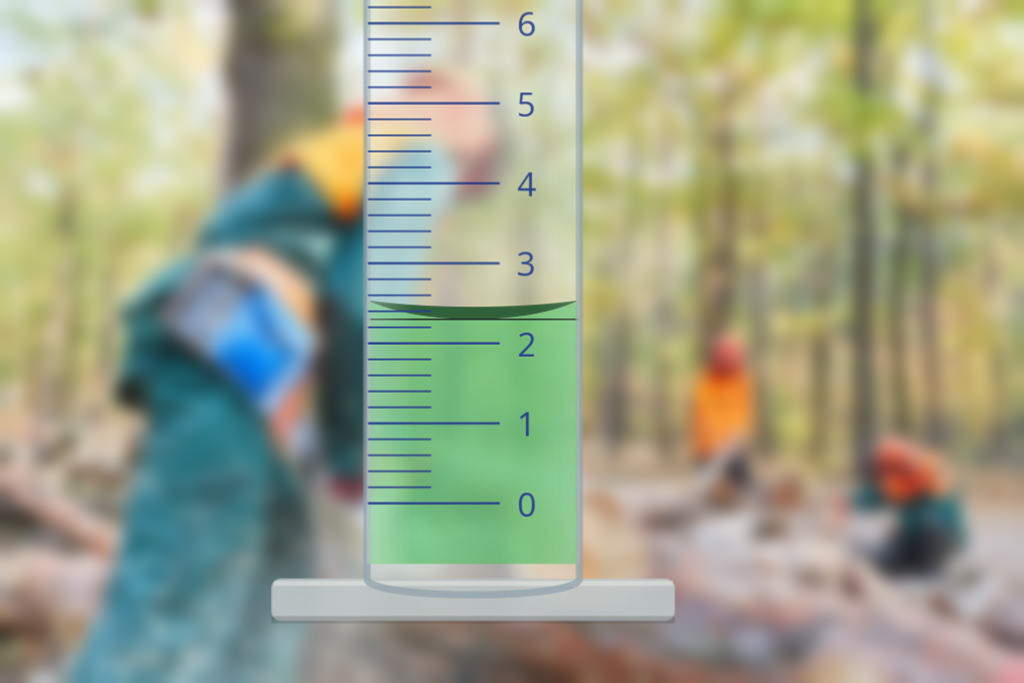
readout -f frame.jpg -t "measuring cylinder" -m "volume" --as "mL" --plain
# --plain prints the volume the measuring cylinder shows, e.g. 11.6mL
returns 2.3mL
